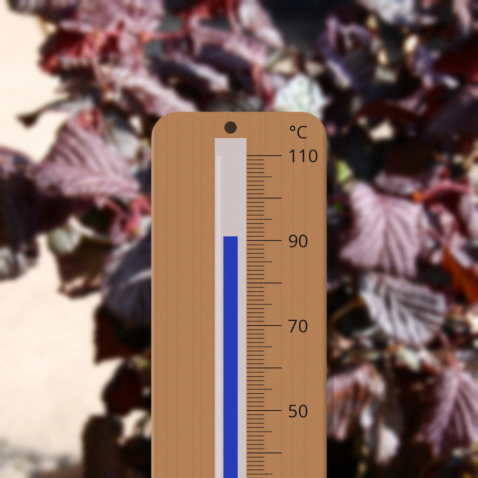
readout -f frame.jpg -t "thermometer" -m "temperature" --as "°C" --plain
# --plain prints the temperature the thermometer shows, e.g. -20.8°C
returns 91°C
